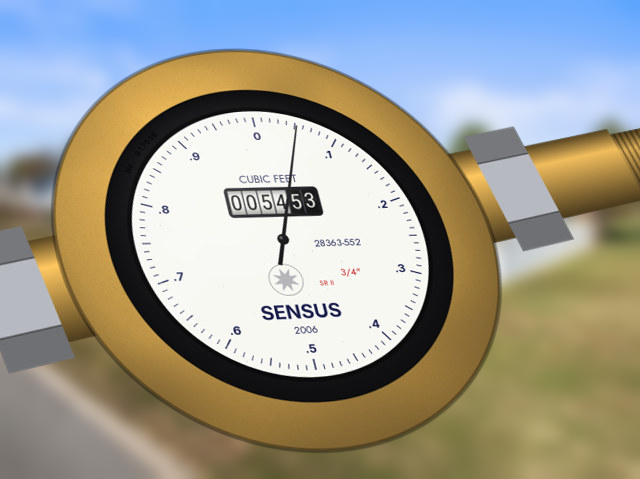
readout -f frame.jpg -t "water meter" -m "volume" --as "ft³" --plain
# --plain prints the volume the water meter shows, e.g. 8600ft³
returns 5453.05ft³
